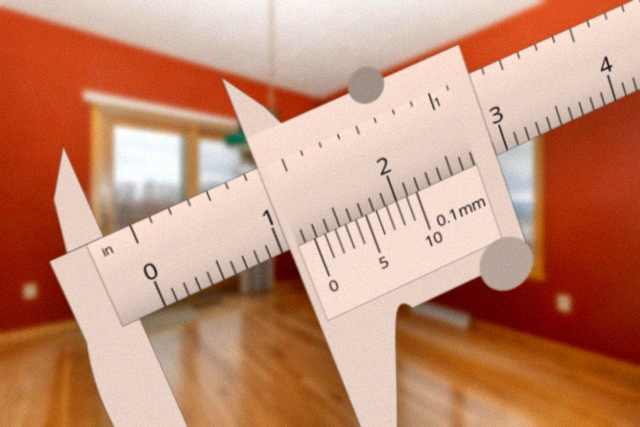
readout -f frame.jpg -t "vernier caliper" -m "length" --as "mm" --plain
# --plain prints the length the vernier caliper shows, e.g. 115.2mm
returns 12.8mm
